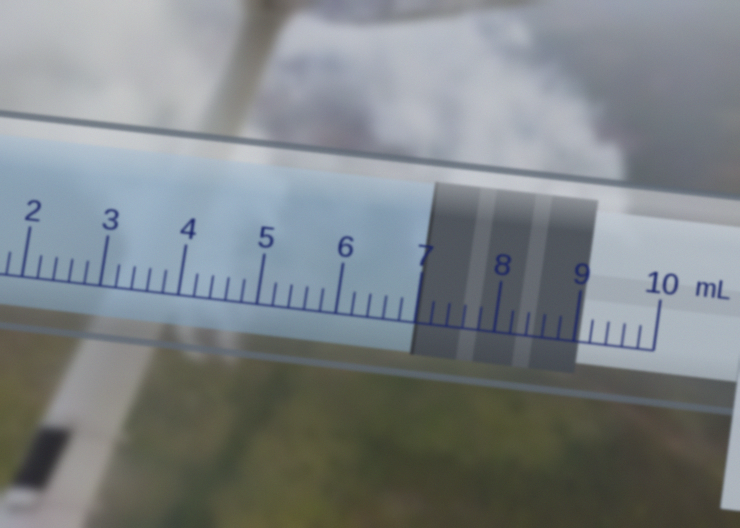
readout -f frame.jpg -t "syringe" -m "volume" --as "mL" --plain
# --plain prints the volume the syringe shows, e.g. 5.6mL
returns 7mL
